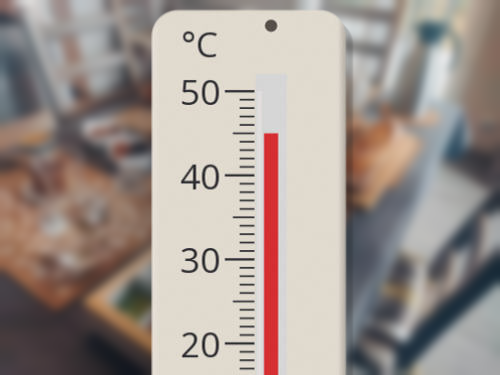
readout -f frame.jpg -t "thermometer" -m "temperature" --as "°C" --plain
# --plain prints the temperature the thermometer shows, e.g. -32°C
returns 45°C
